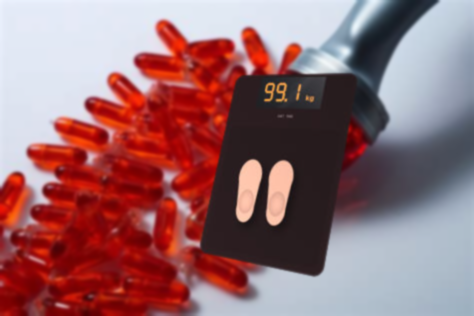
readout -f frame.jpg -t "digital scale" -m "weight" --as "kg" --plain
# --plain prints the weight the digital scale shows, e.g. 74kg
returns 99.1kg
